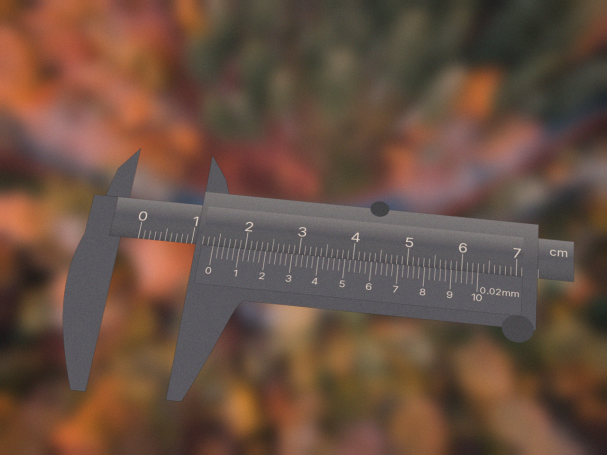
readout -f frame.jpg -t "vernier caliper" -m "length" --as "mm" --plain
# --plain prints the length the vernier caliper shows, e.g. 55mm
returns 14.0mm
